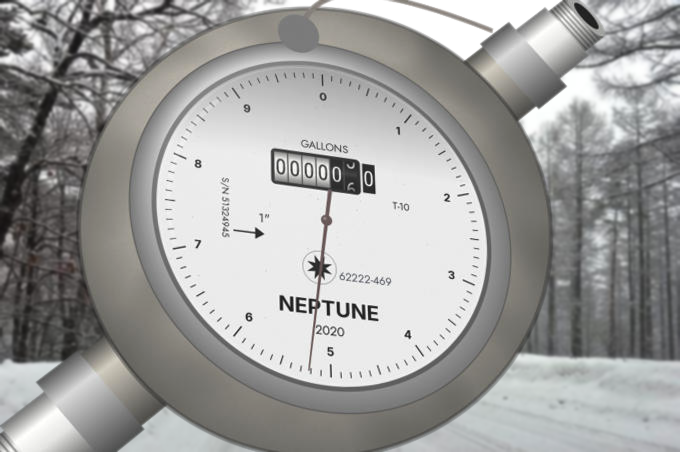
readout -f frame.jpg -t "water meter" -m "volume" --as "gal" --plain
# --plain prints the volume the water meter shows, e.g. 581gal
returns 55.2gal
